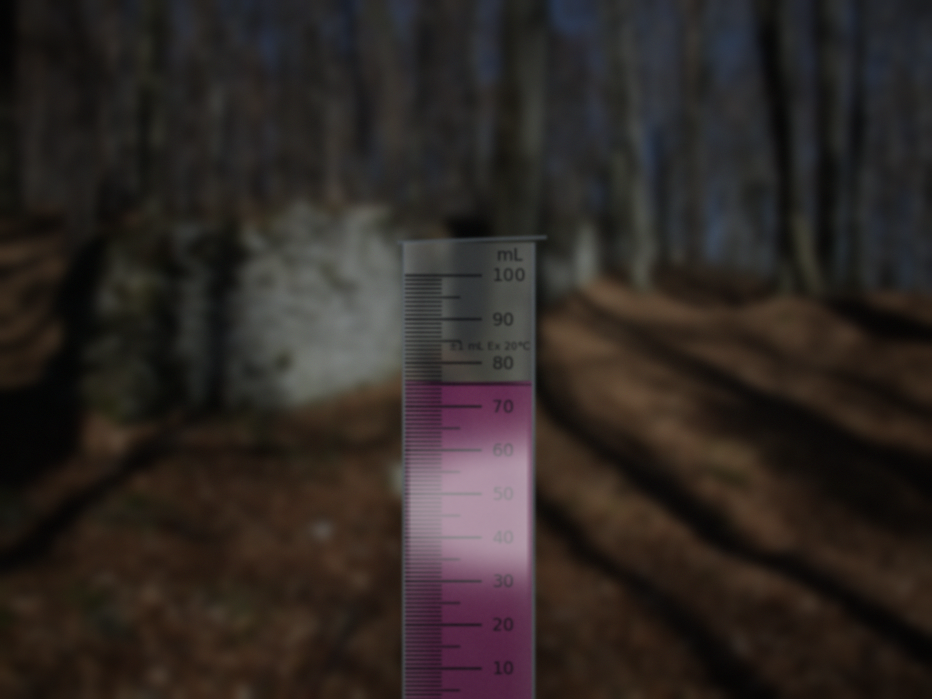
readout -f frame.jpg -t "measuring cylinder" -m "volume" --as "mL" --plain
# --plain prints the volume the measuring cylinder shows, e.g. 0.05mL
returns 75mL
